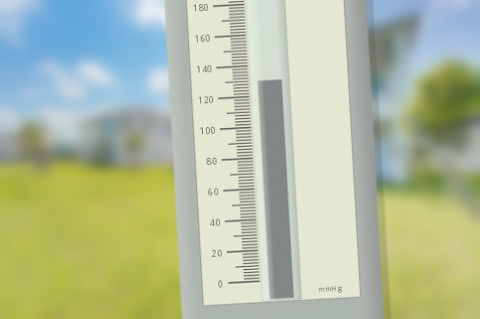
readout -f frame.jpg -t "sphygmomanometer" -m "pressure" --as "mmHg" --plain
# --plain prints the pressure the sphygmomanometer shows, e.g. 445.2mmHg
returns 130mmHg
